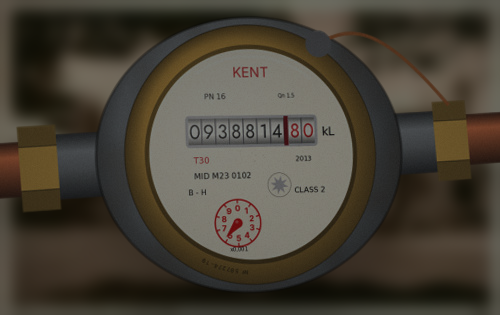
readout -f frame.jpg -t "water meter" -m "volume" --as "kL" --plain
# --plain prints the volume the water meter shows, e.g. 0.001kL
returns 938814.806kL
